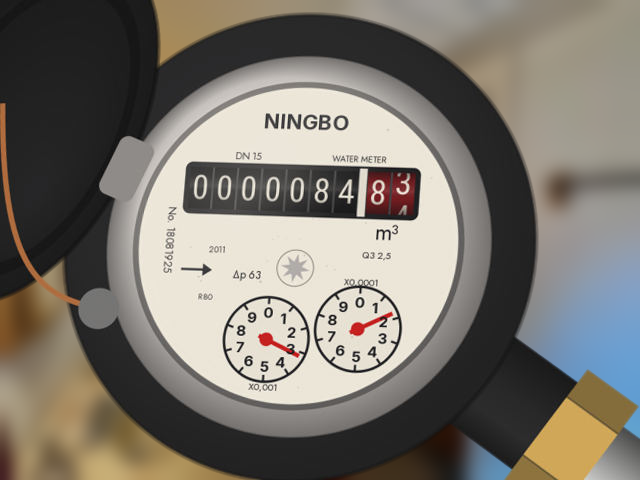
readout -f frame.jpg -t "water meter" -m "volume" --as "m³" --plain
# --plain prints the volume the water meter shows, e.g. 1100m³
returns 84.8331m³
